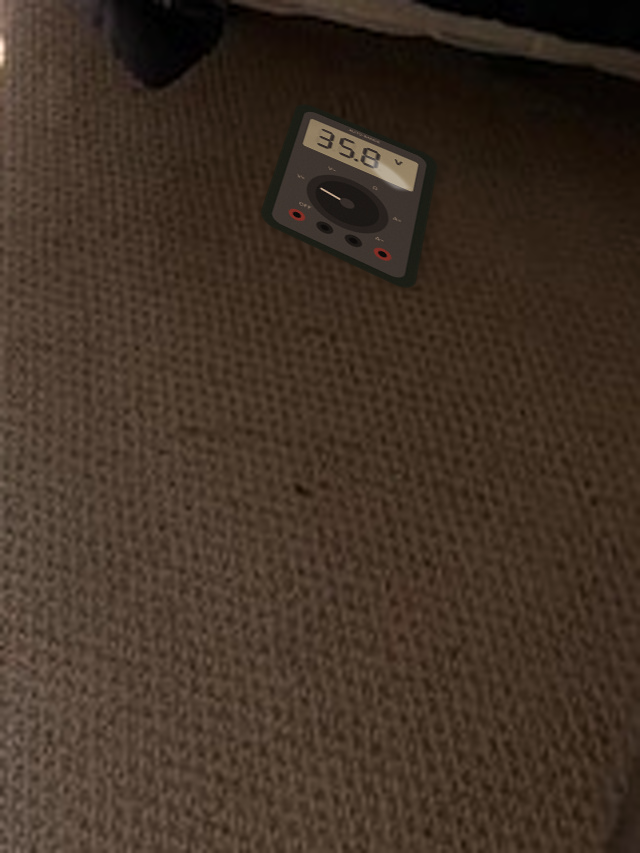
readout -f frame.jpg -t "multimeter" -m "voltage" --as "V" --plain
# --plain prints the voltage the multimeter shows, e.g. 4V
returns 35.8V
